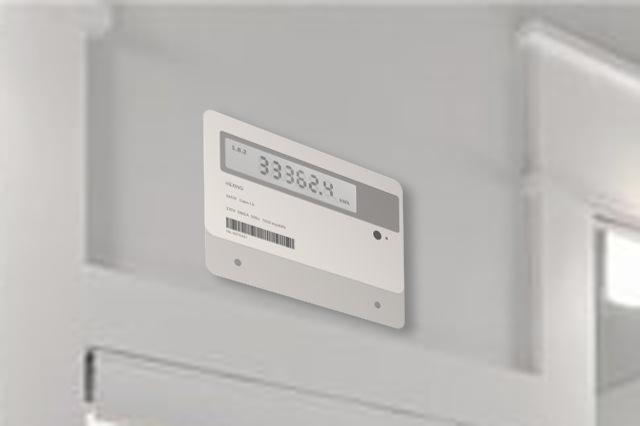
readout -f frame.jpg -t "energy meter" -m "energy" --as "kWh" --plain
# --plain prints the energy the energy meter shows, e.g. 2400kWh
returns 33362.4kWh
